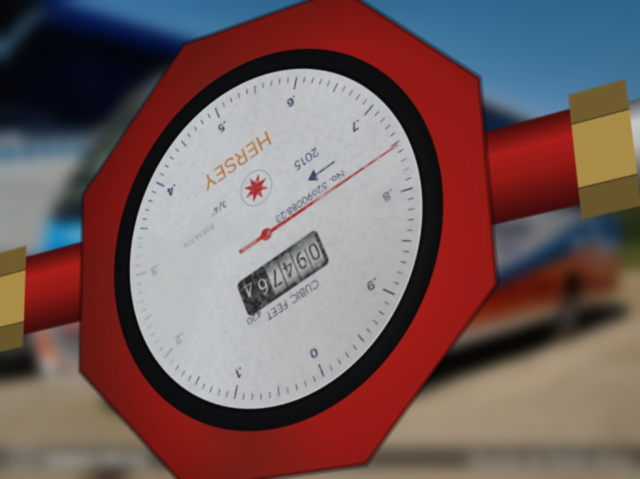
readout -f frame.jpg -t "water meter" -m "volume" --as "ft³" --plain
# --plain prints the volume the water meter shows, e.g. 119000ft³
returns 94763.75ft³
